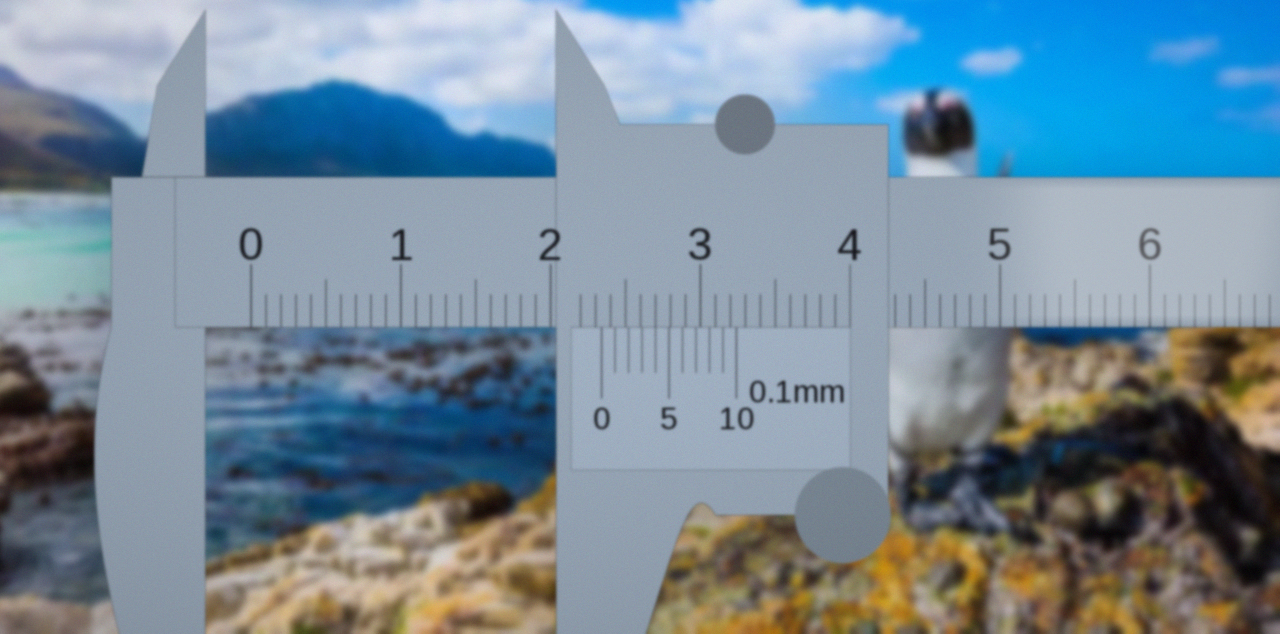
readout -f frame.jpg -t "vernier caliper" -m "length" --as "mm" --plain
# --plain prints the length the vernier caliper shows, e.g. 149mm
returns 23.4mm
